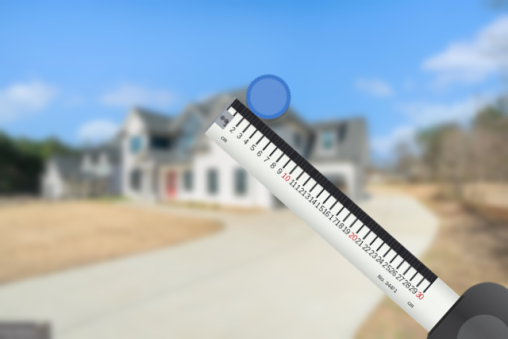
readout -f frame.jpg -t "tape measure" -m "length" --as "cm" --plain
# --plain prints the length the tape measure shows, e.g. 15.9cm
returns 5cm
